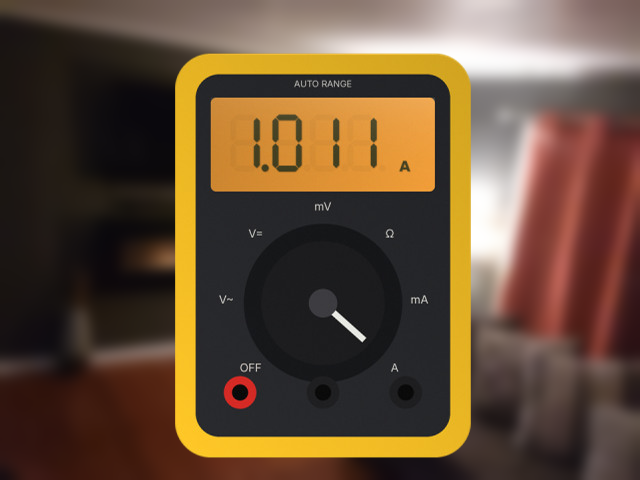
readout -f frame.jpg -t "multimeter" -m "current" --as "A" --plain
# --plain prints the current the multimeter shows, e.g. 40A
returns 1.011A
